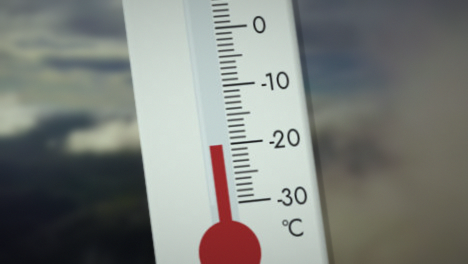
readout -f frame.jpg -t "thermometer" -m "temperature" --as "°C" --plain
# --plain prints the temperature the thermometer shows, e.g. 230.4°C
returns -20°C
